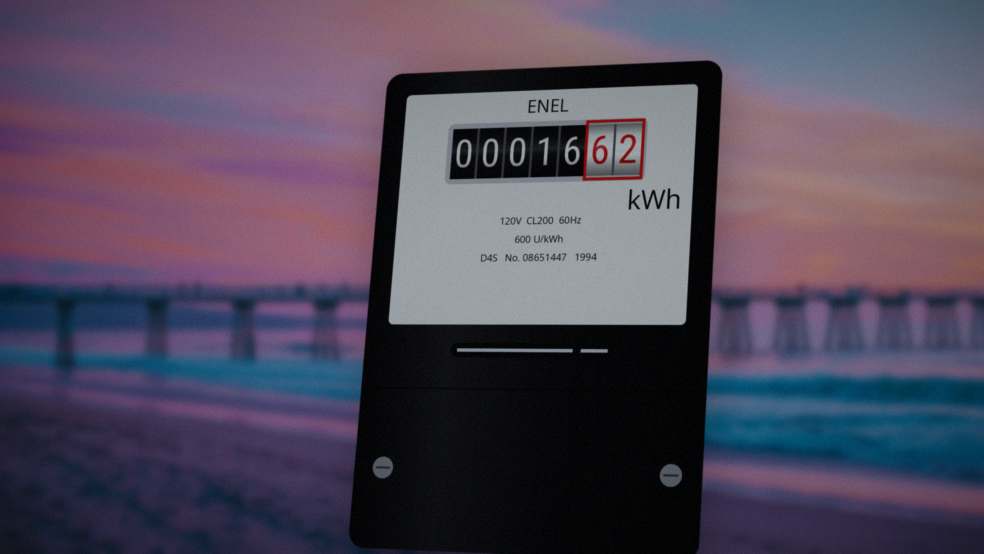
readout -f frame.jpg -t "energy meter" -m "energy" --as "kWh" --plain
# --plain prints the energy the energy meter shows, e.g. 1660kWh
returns 16.62kWh
